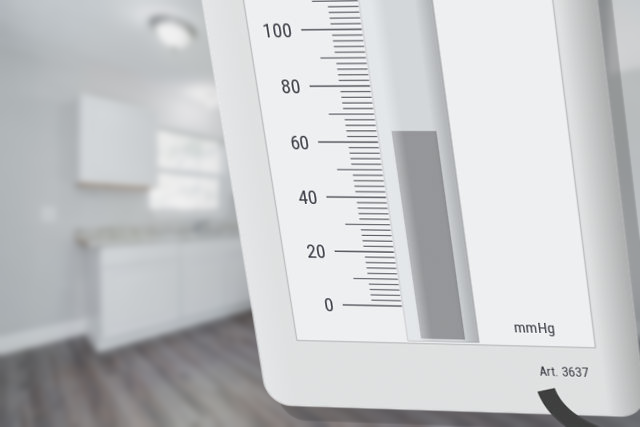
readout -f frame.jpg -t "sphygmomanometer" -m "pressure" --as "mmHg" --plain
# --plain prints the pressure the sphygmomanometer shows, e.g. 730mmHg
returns 64mmHg
